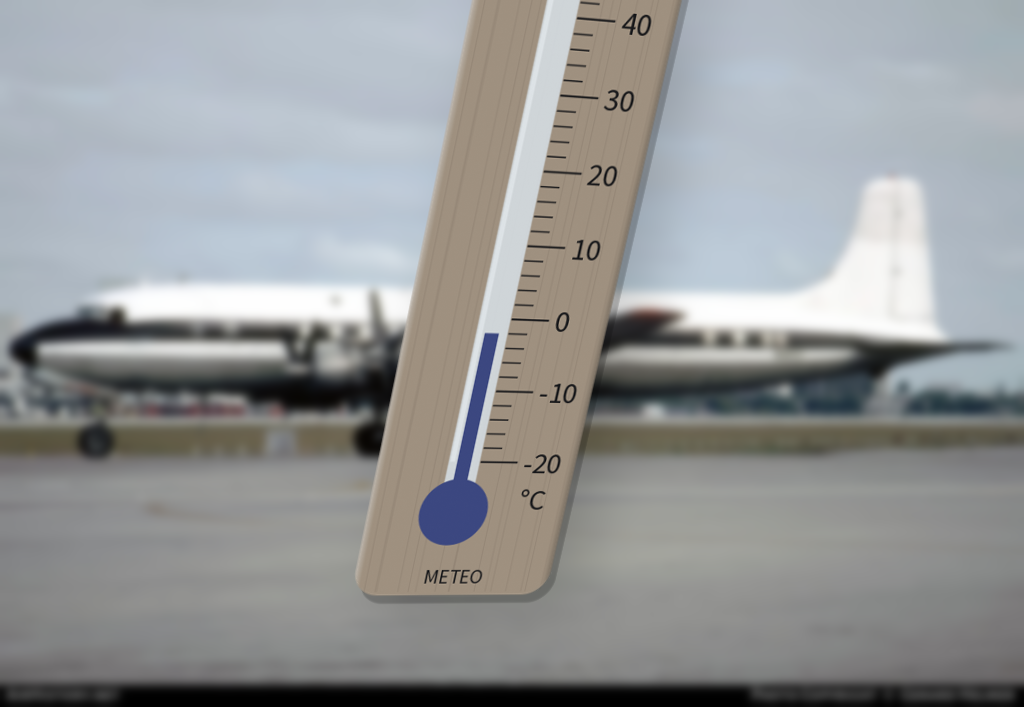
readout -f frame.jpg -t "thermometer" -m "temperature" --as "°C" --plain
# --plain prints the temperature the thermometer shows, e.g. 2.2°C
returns -2°C
